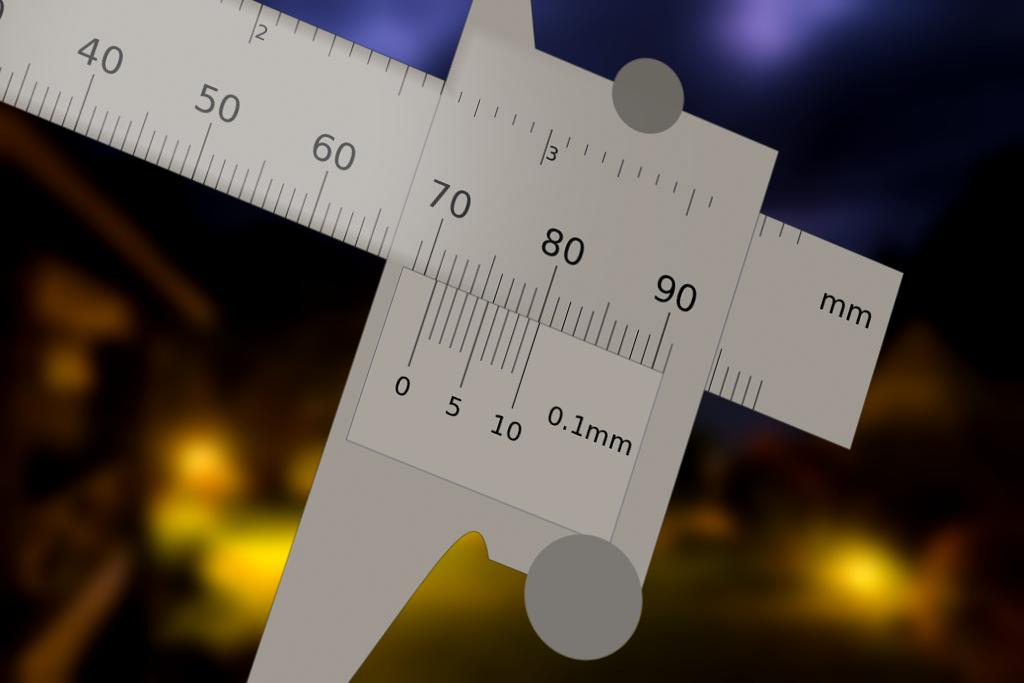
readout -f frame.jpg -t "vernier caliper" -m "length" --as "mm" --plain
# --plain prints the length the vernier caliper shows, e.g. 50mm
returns 71.1mm
